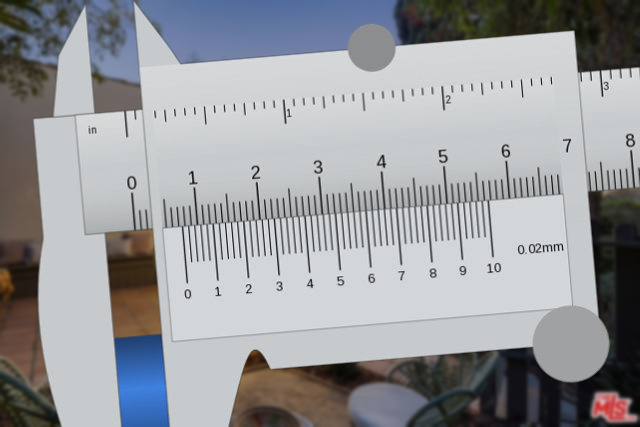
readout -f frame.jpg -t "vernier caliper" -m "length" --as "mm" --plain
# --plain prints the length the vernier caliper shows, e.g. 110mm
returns 7.6mm
